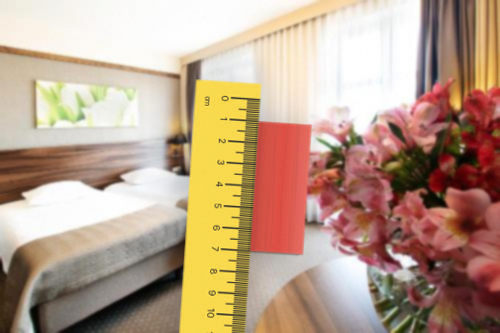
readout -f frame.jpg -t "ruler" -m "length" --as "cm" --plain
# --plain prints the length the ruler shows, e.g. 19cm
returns 6cm
